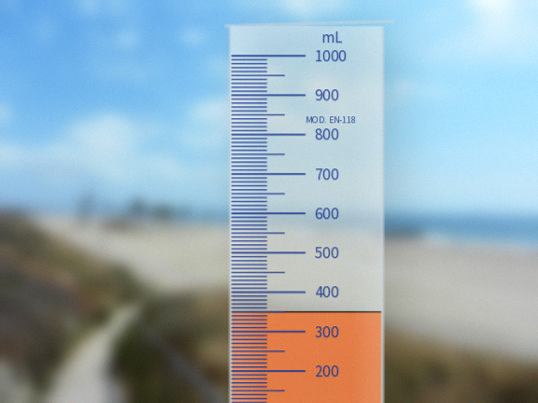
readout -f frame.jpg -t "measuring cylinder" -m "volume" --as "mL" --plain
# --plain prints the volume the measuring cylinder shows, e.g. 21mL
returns 350mL
